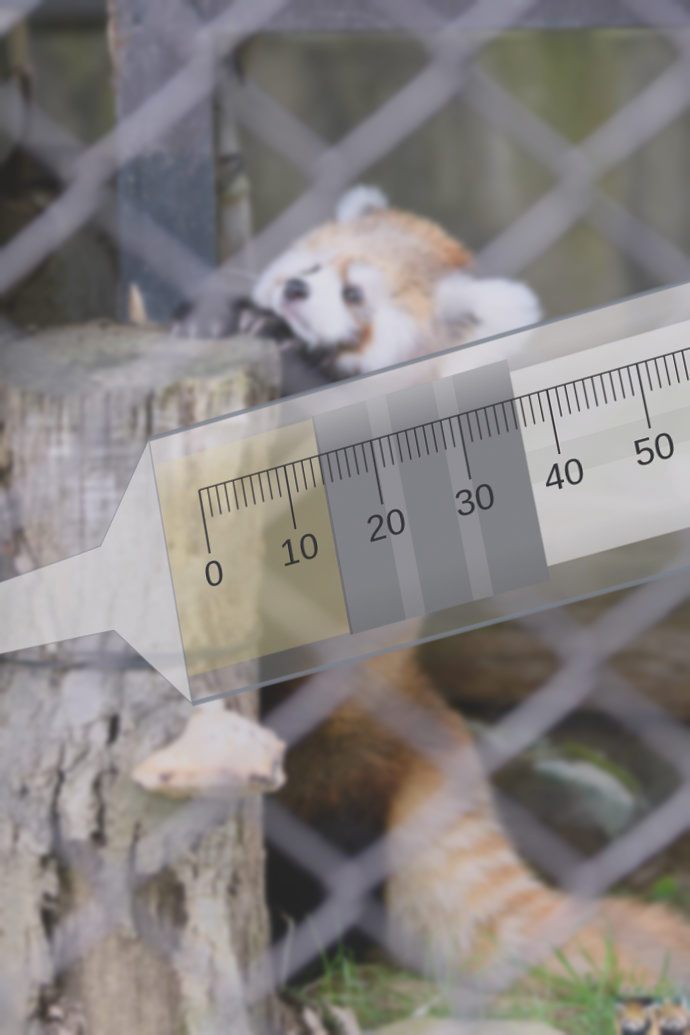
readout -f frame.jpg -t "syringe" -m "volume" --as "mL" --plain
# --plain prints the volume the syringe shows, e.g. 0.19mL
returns 14mL
